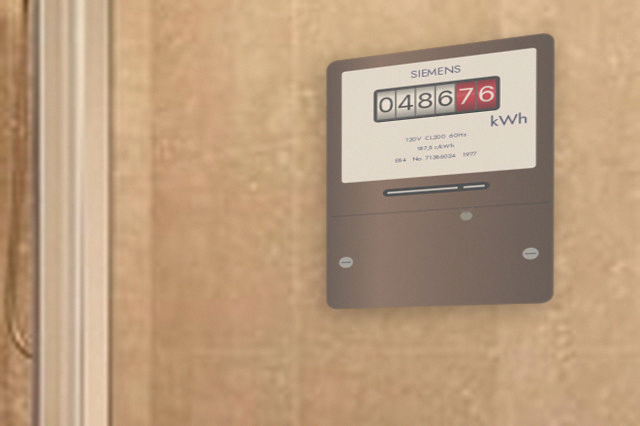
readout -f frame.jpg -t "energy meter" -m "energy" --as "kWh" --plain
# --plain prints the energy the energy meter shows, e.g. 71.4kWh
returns 486.76kWh
